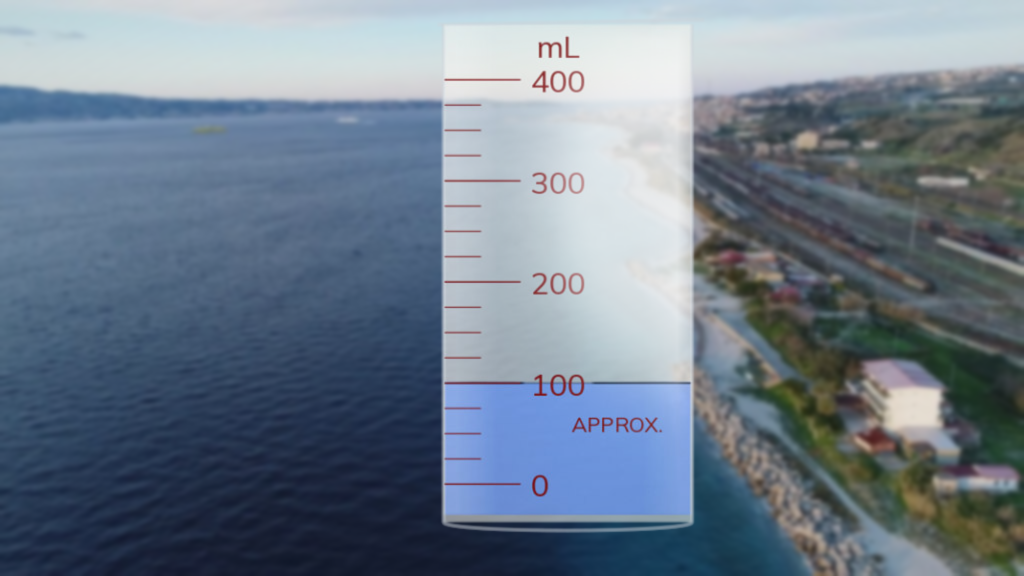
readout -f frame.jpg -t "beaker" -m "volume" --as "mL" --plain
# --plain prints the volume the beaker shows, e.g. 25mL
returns 100mL
